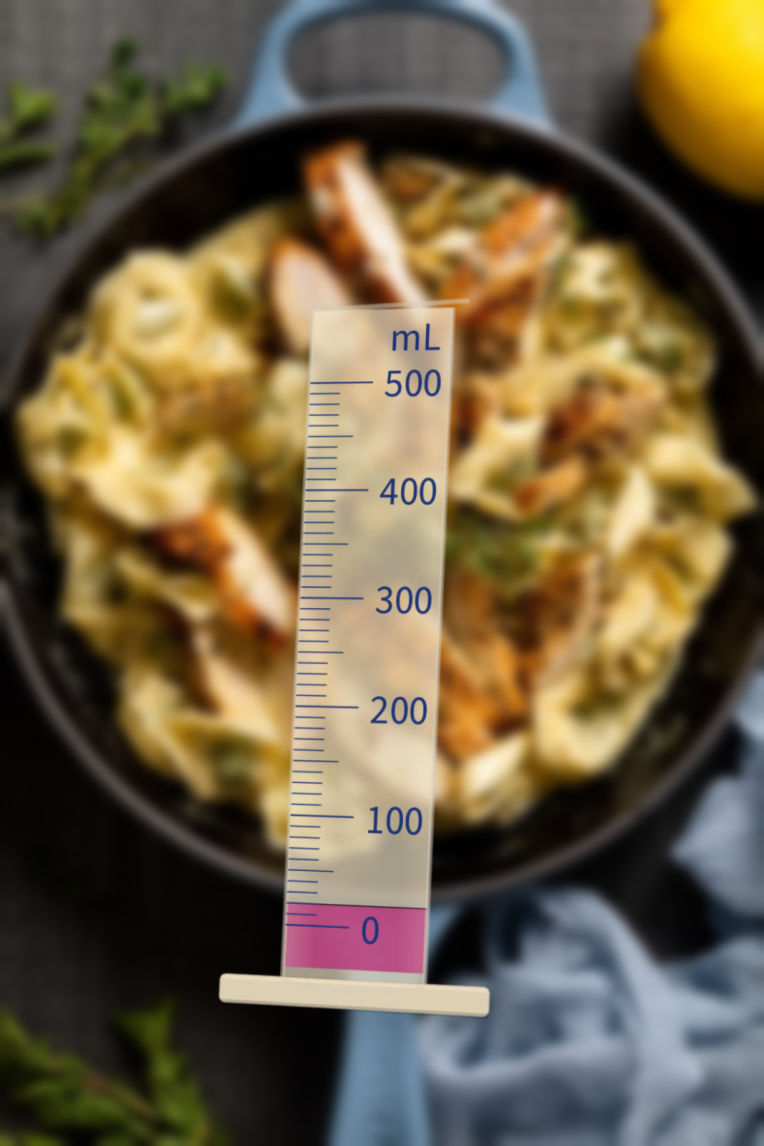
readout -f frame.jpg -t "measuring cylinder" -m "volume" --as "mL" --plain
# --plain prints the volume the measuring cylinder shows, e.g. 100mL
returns 20mL
